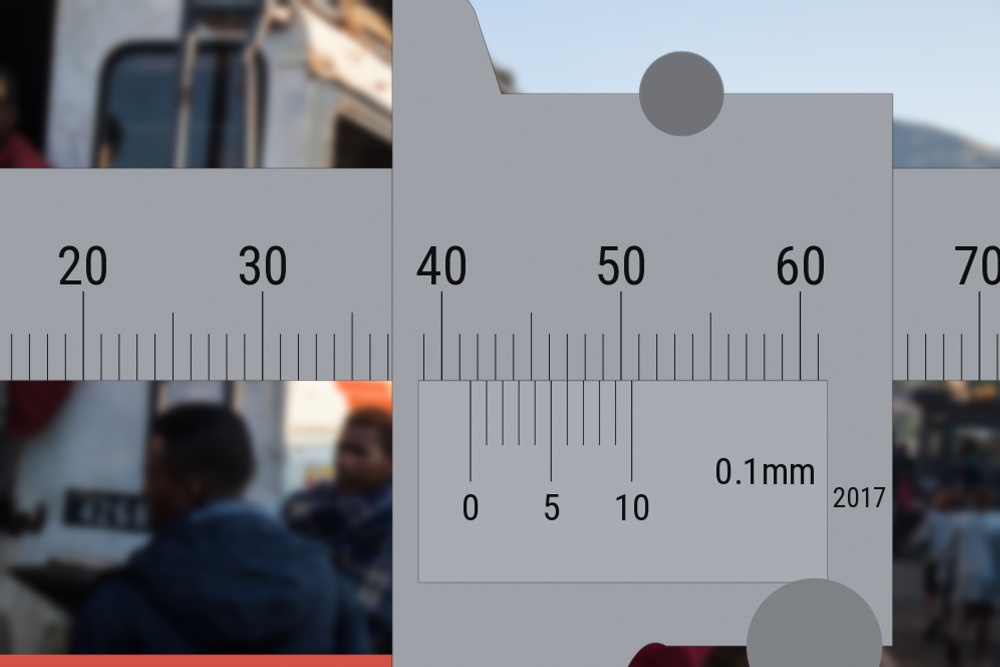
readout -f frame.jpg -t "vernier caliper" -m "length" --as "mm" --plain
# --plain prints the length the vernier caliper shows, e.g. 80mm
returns 41.6mm
